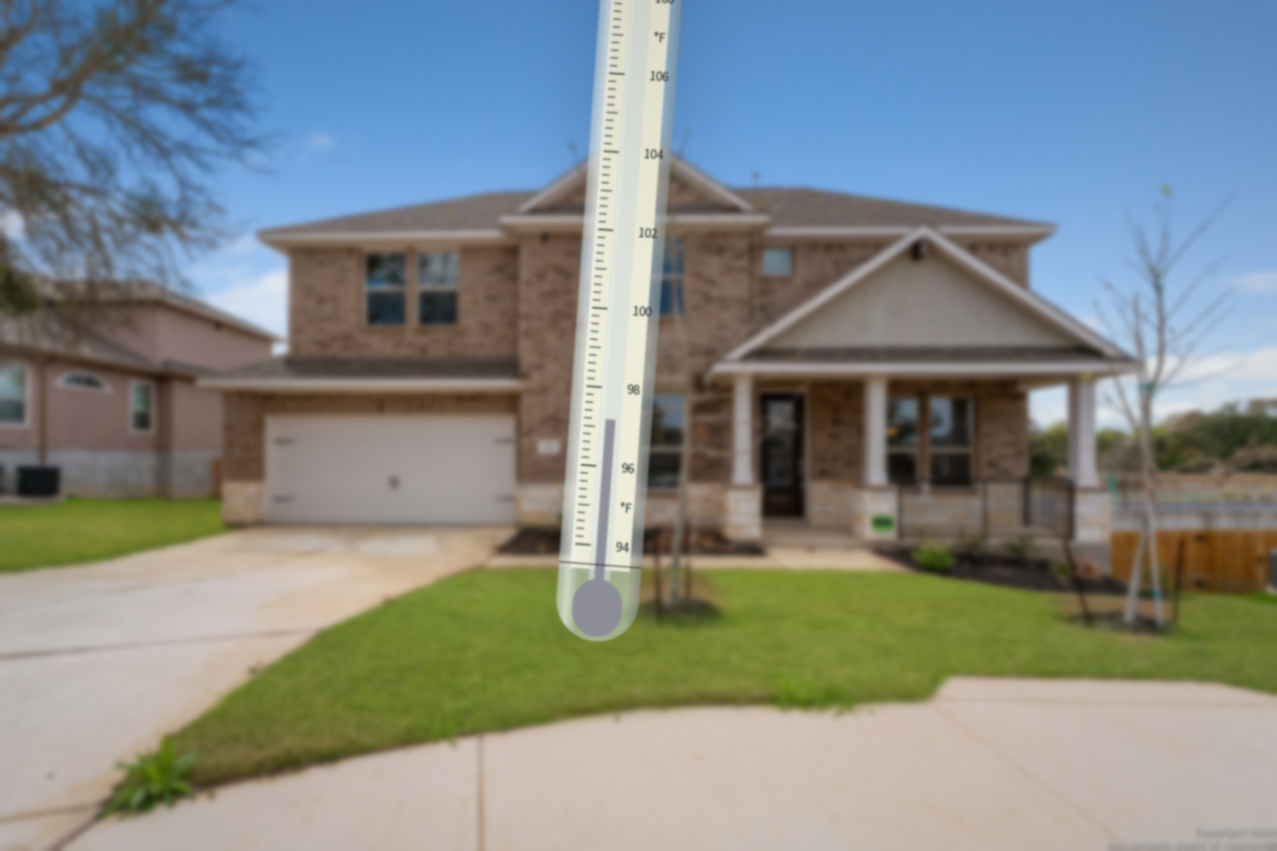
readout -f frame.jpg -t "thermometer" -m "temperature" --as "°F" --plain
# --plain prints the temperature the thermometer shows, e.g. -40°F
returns 97.2°F
